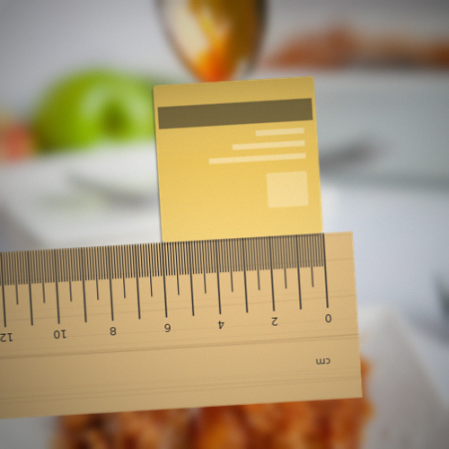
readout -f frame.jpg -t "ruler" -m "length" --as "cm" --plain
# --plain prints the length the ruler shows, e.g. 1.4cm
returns 6cm
